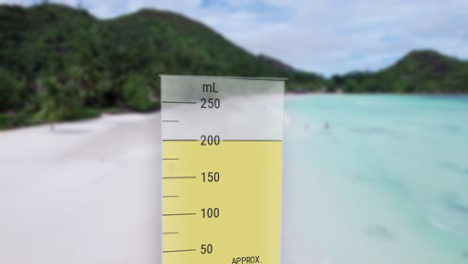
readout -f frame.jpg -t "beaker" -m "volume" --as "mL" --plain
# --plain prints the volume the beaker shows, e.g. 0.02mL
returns 200mL
